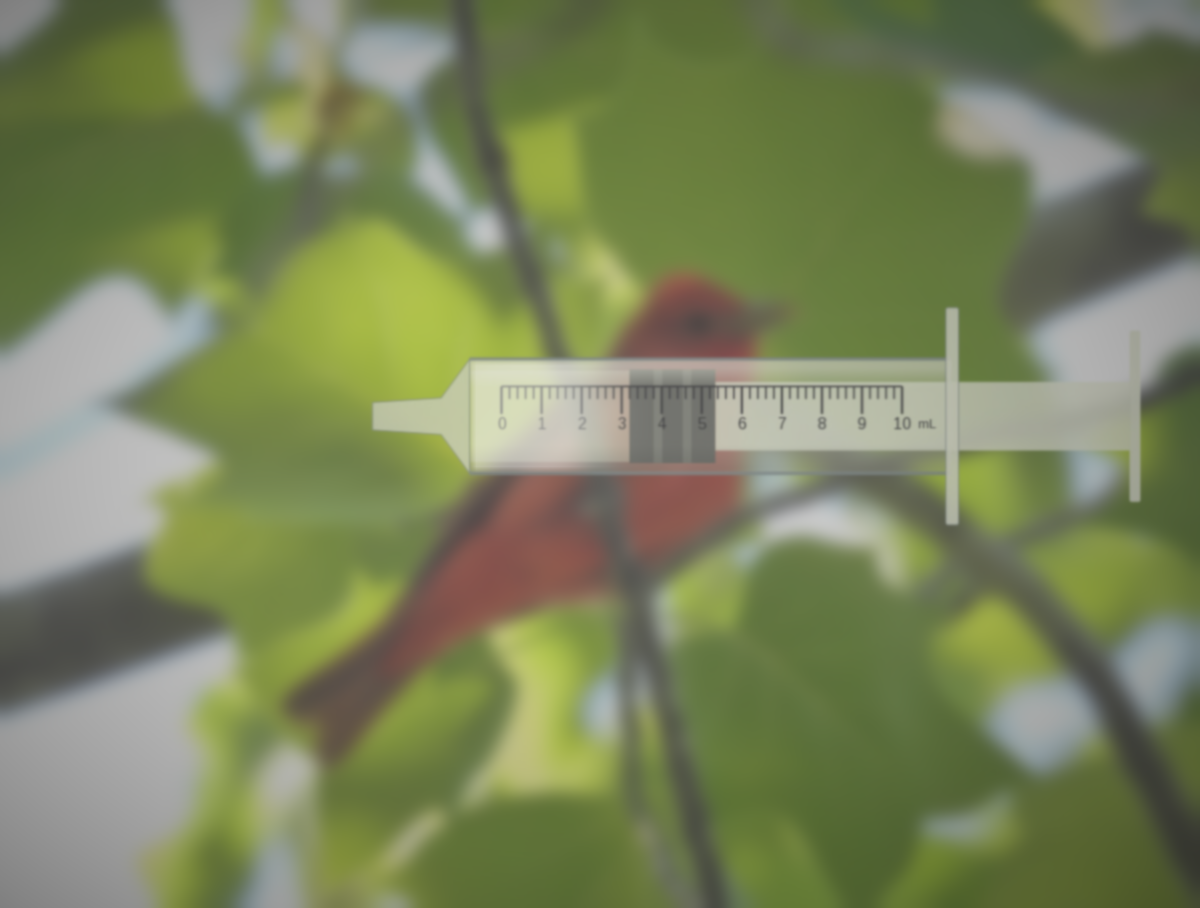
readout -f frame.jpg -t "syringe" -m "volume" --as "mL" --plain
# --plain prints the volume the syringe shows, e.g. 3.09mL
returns 3.2mL
